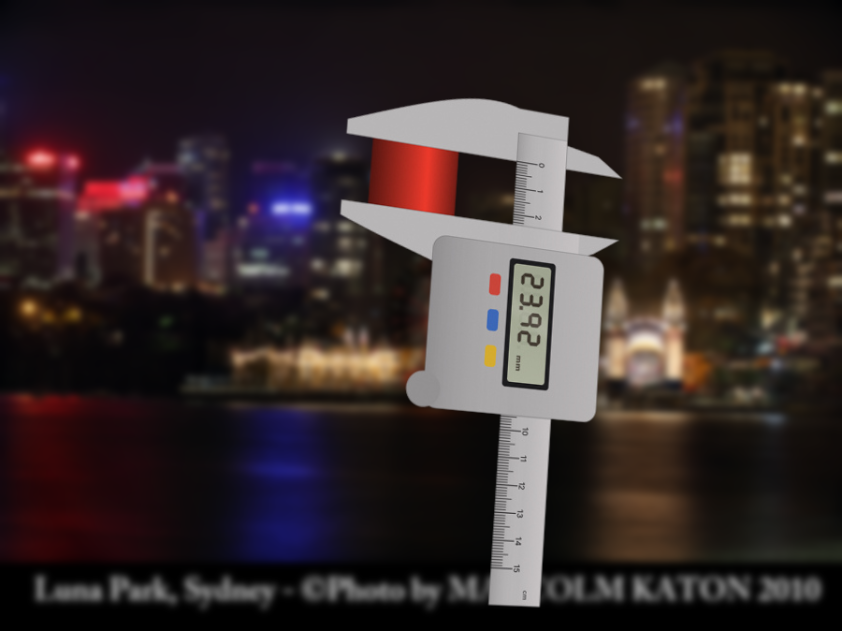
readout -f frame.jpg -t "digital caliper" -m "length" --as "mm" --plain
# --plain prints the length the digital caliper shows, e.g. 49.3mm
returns 23.92mm
